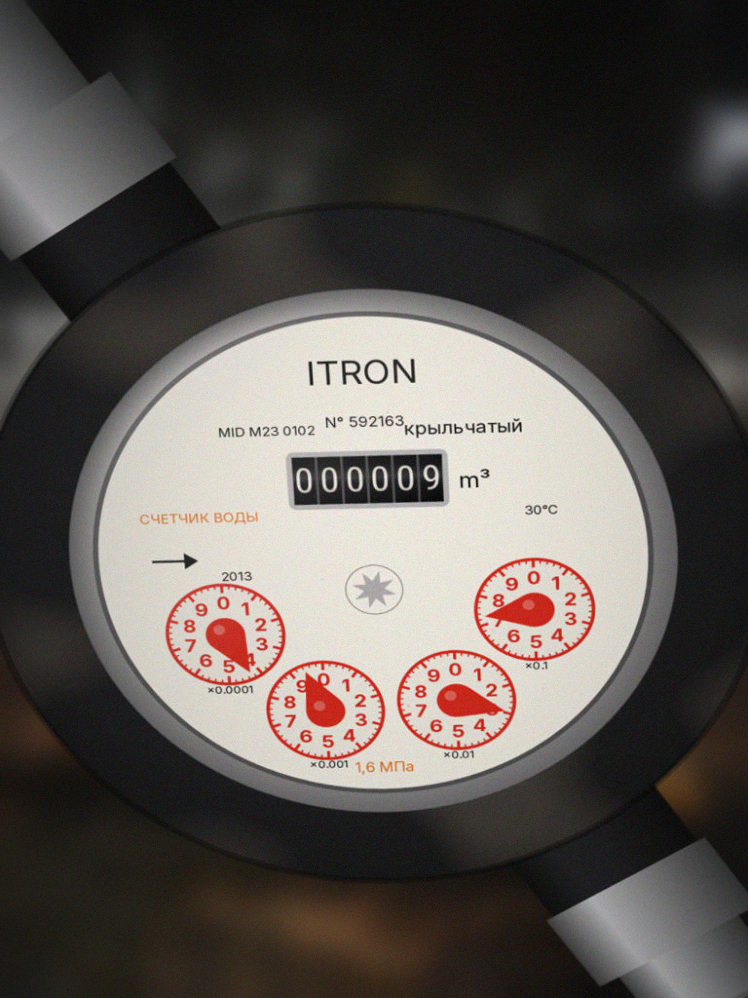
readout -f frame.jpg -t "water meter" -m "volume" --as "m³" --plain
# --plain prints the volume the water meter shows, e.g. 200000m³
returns 9.7294m³
